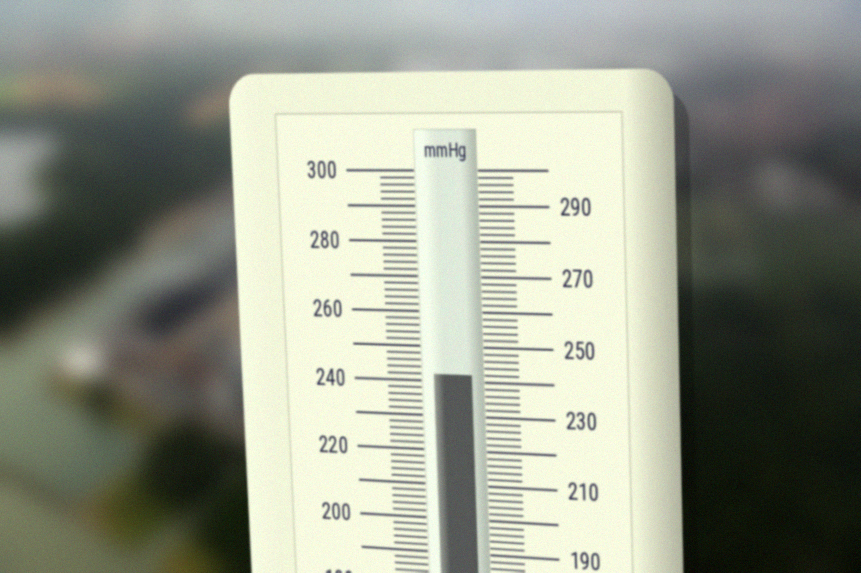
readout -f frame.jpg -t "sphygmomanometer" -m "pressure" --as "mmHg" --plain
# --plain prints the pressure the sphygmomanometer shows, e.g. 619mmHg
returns 242mmHg
